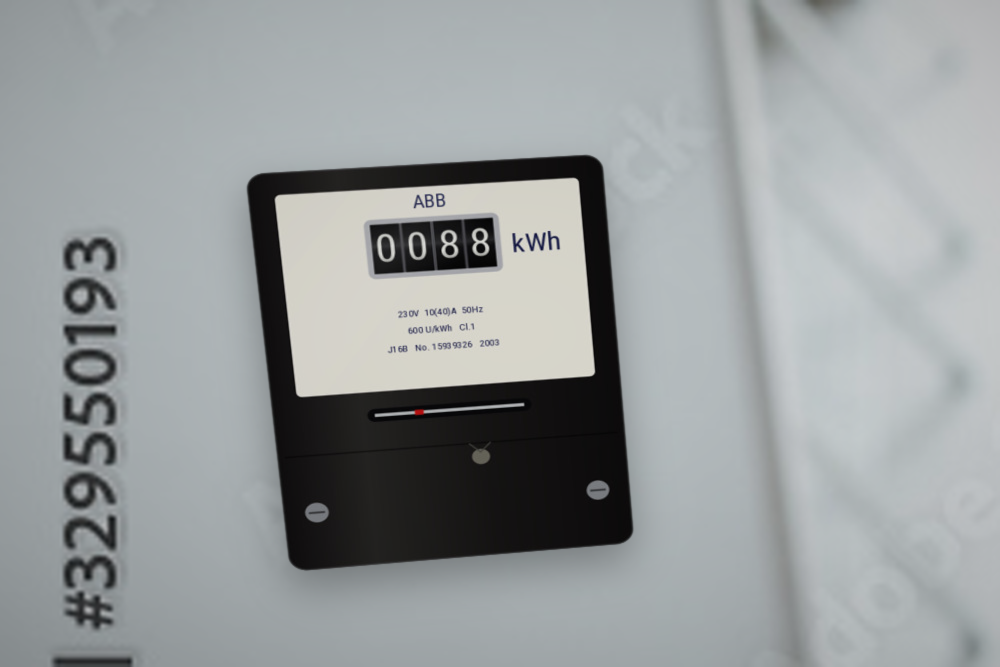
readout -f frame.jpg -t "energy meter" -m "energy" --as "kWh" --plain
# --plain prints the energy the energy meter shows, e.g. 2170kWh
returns 88kWh
